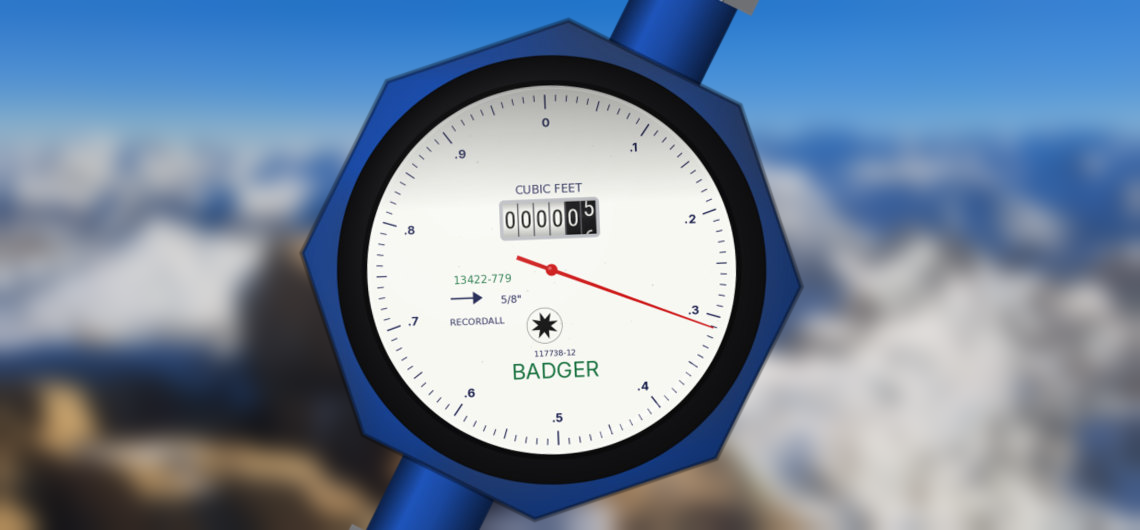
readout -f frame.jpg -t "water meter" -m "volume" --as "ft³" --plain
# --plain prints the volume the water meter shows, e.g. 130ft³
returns 5.31ft³
